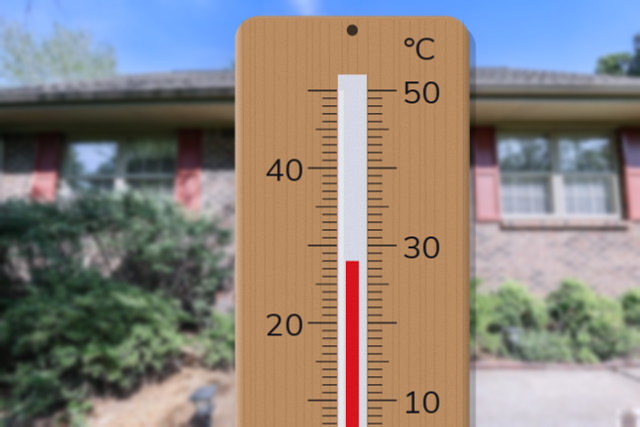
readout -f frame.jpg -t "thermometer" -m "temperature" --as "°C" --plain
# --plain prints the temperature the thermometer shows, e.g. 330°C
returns 28°C
